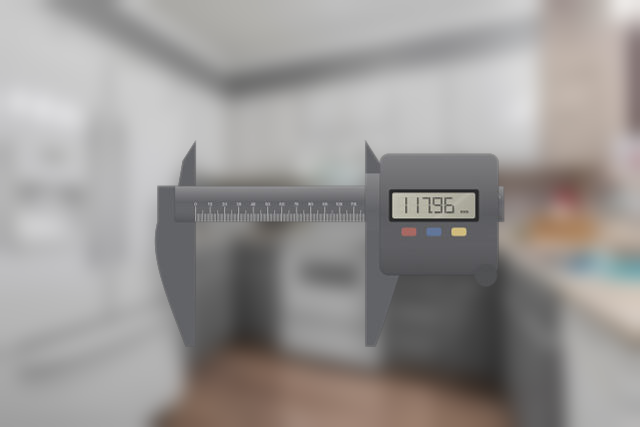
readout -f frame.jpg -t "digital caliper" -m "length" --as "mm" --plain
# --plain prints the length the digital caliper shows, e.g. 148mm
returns 117.96mm
